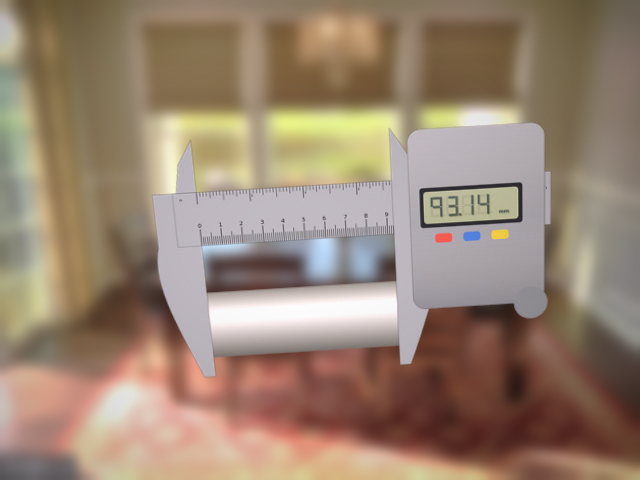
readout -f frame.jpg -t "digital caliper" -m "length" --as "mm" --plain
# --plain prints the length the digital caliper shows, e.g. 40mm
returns 93.14mm
